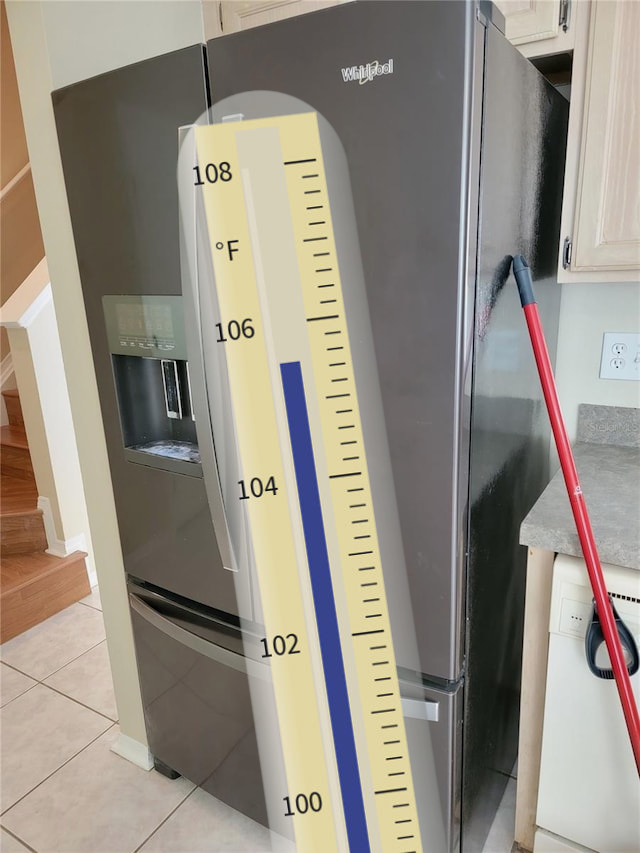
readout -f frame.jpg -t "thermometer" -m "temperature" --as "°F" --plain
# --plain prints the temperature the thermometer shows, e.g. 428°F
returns 105.5°F
